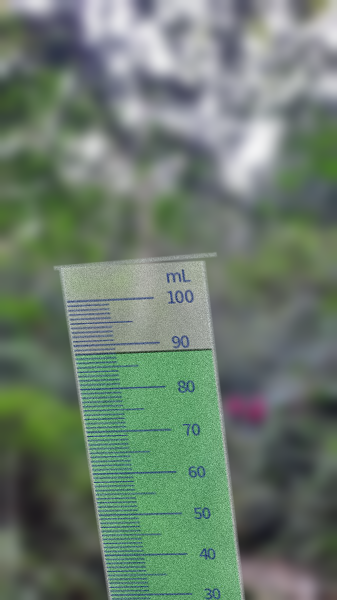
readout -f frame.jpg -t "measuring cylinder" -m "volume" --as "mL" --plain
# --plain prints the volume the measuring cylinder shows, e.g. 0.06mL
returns 88mL
